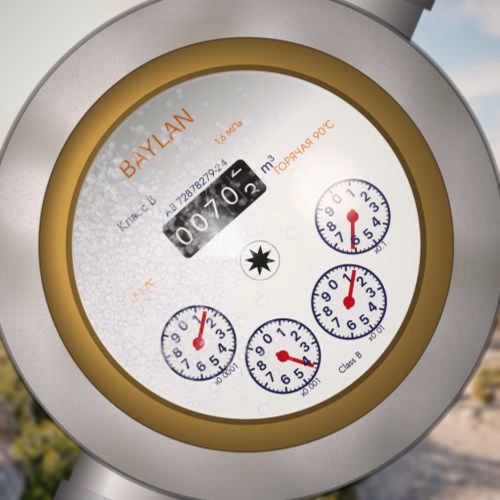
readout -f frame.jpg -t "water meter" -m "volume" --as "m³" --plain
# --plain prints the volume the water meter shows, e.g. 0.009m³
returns 702.6141m³
